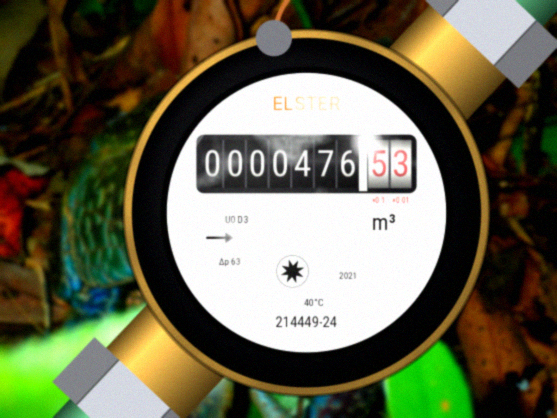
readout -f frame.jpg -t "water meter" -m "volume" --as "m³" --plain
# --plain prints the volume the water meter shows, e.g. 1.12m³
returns 476.53m³
